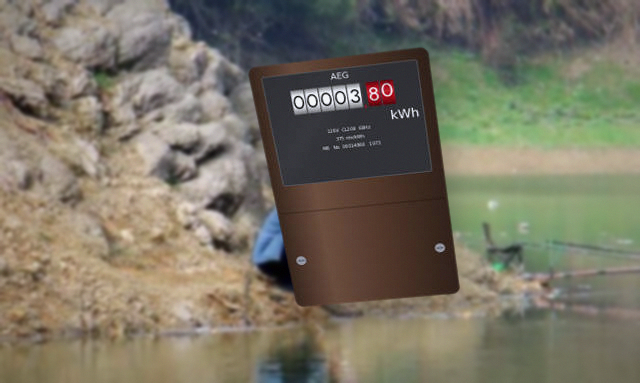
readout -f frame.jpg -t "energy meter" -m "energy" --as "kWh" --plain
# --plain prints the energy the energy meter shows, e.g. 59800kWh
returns 3.80kWh
